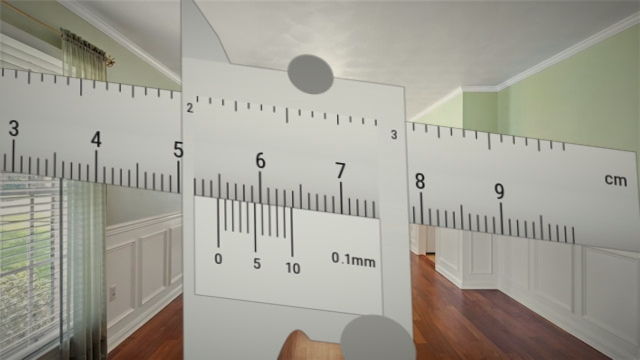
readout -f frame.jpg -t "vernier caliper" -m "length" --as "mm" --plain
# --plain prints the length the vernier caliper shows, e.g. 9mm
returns 54.8mm
